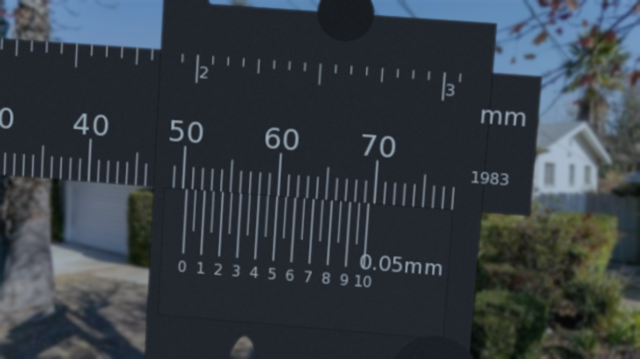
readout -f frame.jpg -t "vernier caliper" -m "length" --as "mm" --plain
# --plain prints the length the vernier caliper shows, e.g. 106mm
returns 50.4mm
